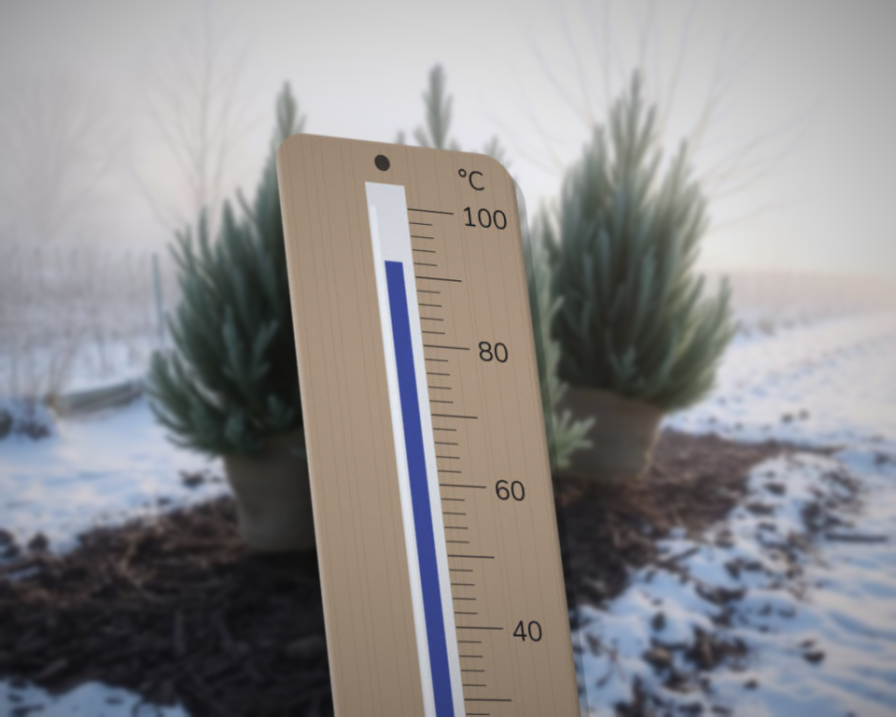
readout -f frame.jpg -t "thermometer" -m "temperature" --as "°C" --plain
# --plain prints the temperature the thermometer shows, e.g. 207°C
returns 92°C
